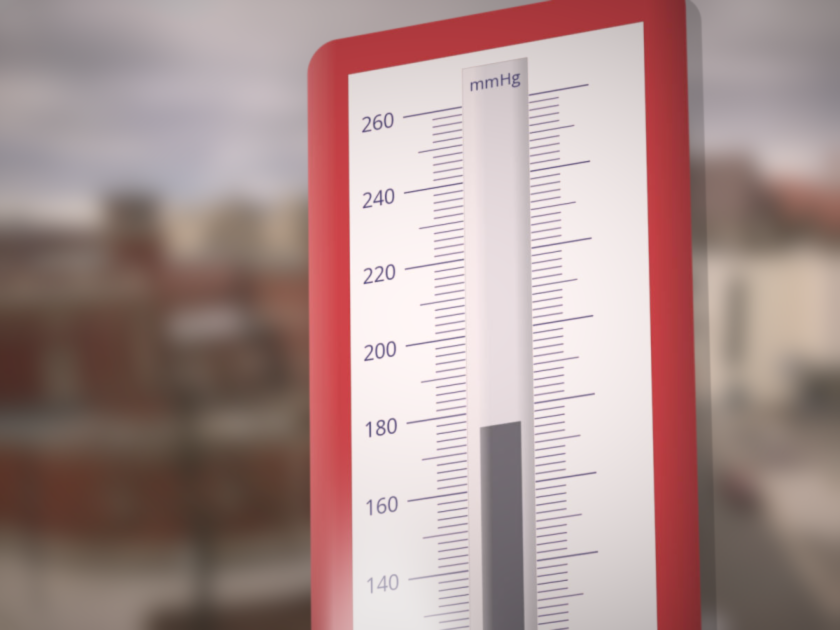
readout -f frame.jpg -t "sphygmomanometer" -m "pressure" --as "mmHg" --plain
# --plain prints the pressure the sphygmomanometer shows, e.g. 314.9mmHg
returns 176mmHg
